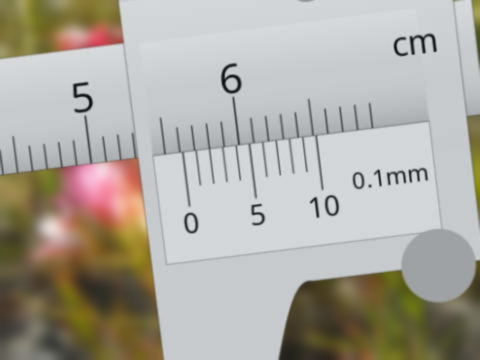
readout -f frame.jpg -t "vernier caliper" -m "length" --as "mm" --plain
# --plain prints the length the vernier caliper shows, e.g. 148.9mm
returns 56.2mm
